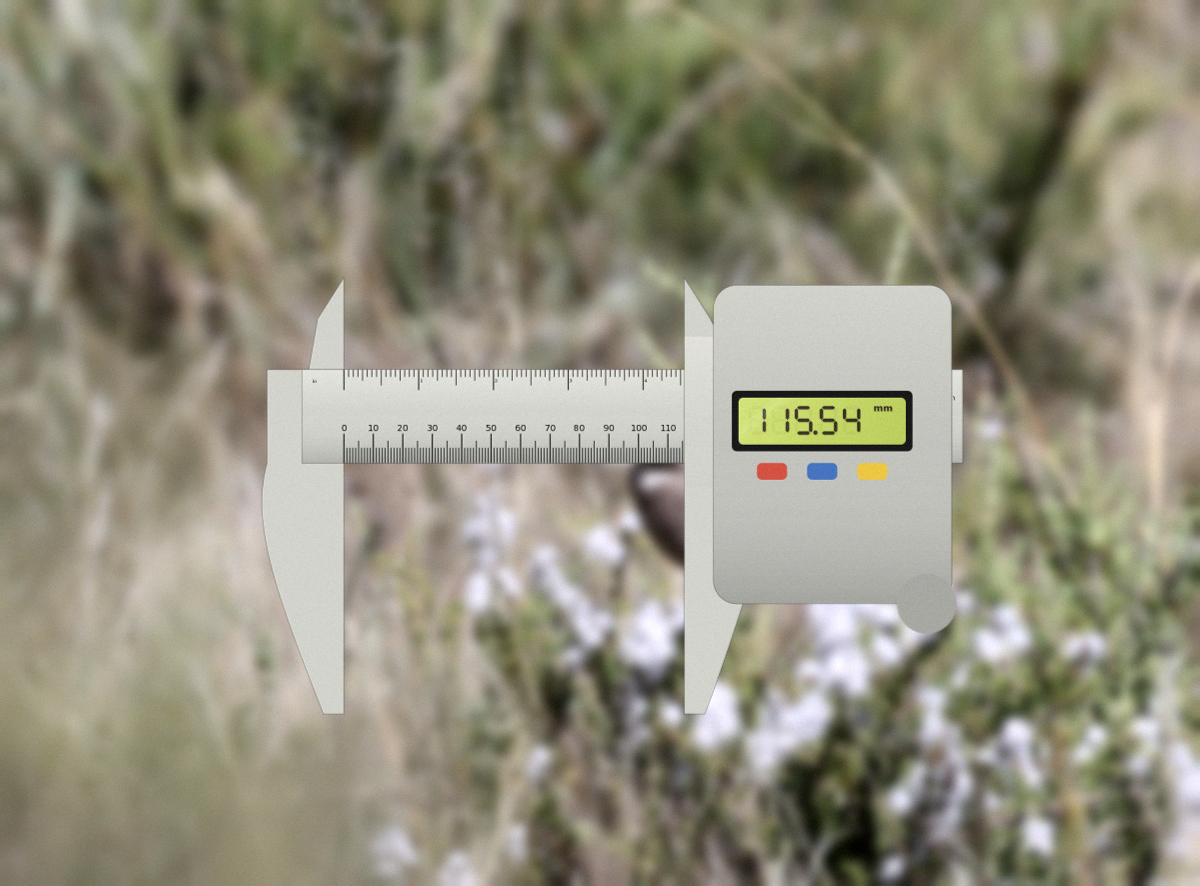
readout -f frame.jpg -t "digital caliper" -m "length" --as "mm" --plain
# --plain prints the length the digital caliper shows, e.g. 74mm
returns 115.54mm
